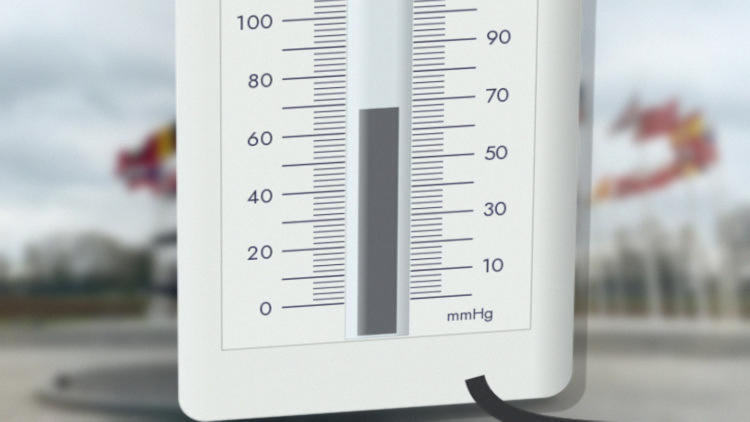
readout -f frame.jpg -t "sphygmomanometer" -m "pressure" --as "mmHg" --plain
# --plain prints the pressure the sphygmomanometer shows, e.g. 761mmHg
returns 68mmHg
